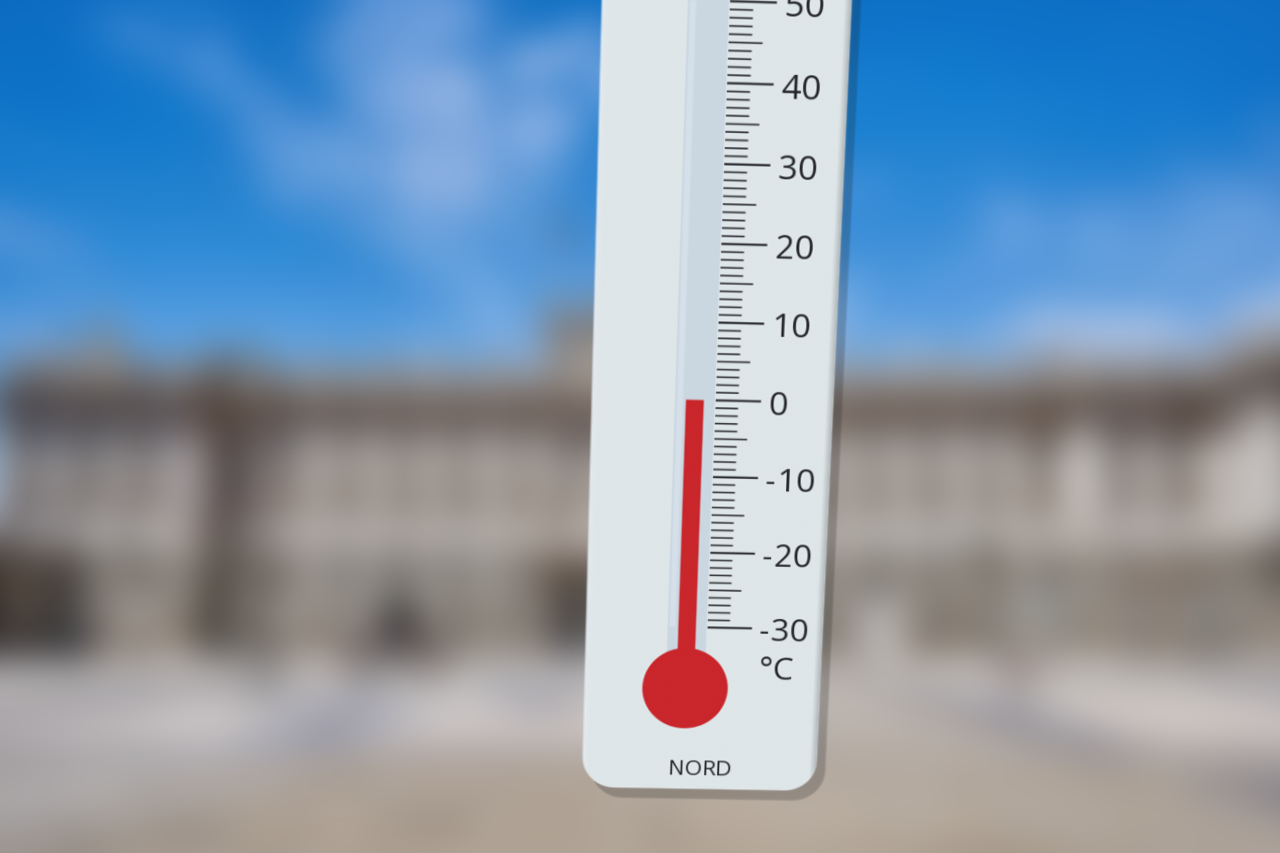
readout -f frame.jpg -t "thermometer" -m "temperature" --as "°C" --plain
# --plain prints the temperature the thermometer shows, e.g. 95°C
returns 0°C
